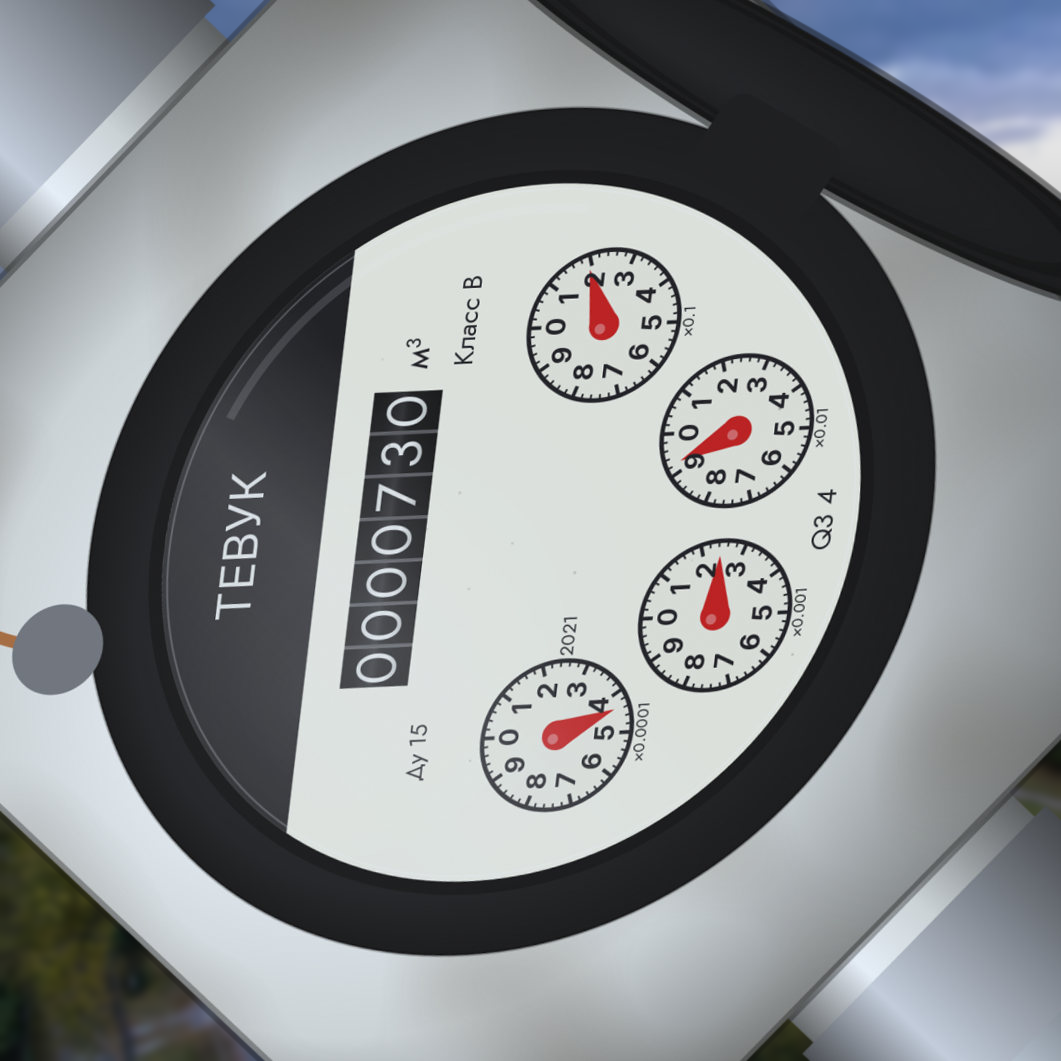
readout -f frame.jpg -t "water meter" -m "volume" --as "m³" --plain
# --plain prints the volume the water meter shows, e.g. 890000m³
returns 730.1924m³
